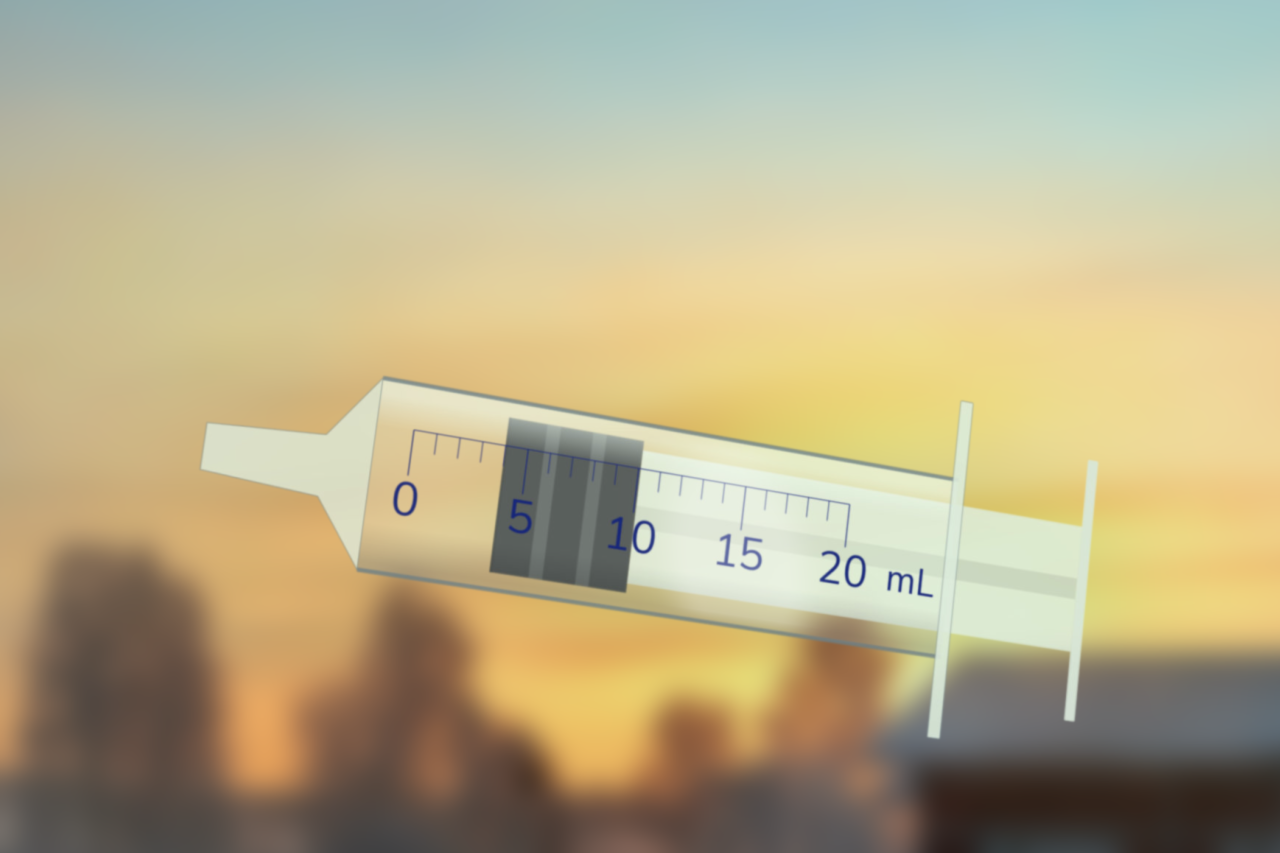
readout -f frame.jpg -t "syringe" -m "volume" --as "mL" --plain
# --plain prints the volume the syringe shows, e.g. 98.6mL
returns 4mL
